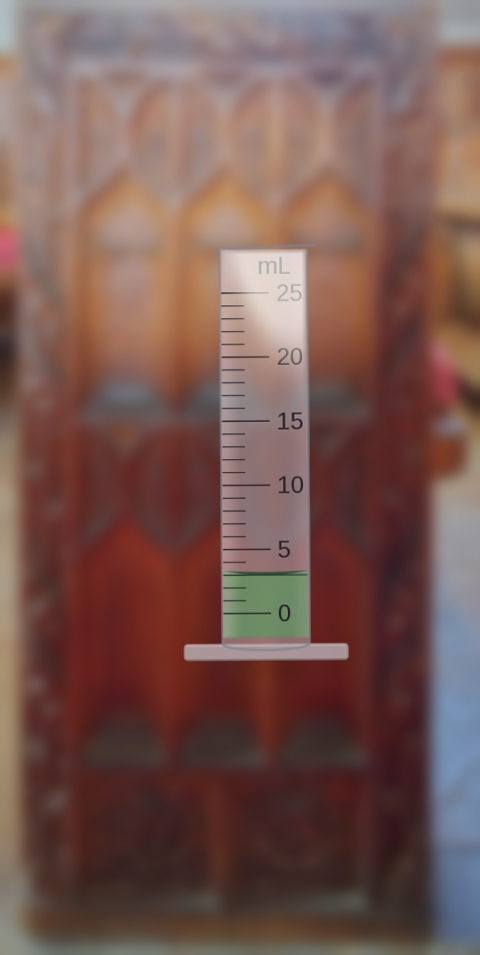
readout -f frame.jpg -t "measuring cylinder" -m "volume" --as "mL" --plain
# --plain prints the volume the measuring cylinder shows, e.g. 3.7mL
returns 3mL
